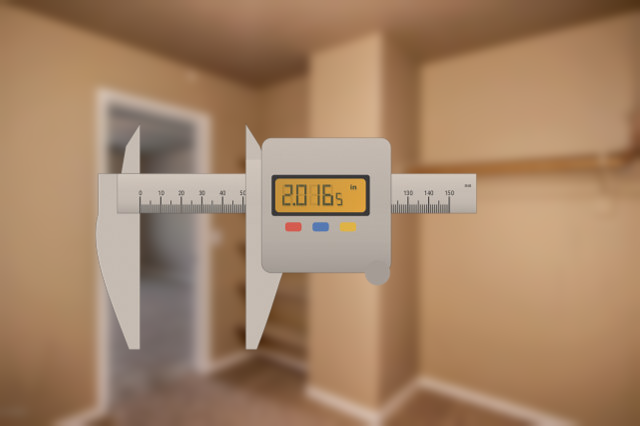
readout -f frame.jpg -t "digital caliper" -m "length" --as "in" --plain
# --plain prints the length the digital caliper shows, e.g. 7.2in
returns 2.0165in
